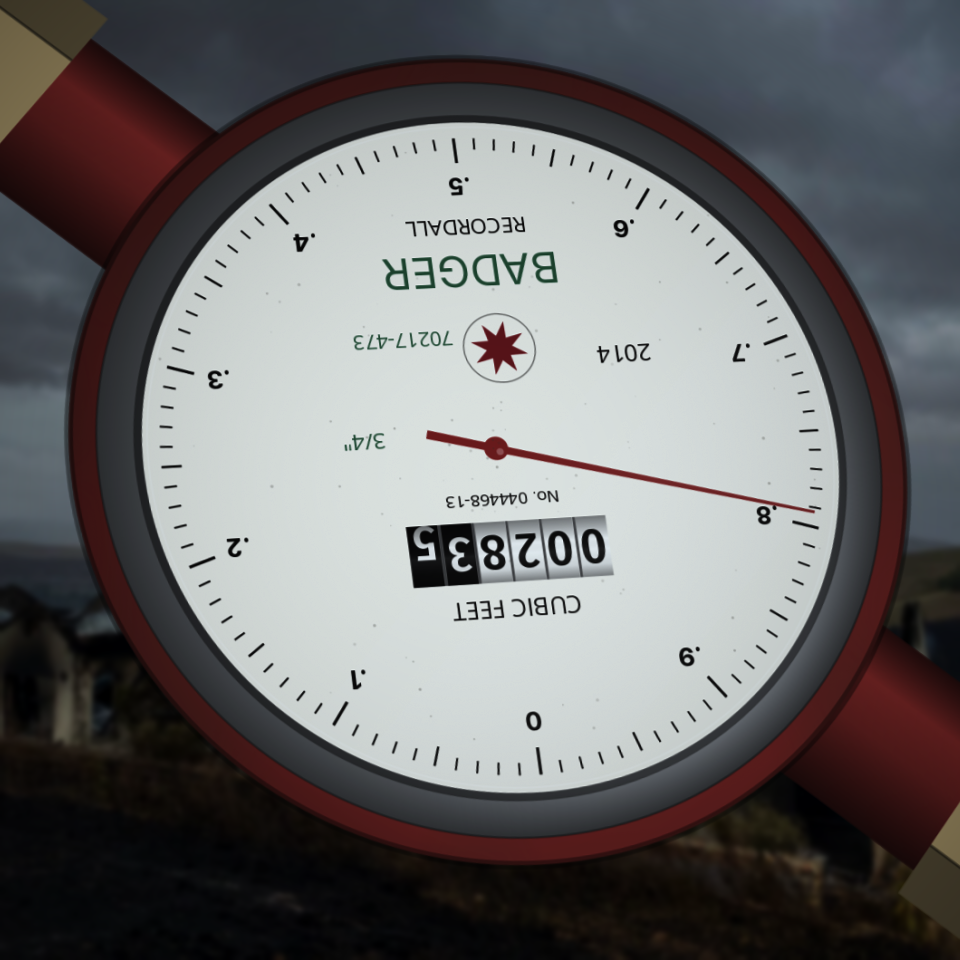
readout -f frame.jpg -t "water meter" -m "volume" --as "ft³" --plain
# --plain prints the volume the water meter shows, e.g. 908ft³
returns 2834.79ft³
